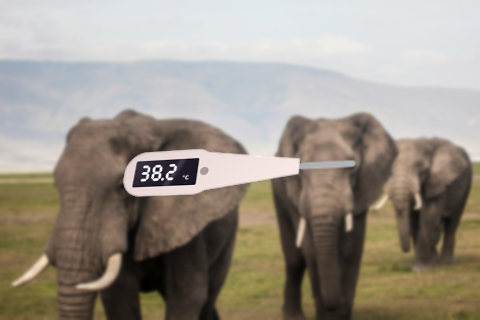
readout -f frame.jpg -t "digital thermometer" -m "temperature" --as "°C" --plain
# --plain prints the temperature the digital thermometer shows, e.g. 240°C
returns 38.2°C
